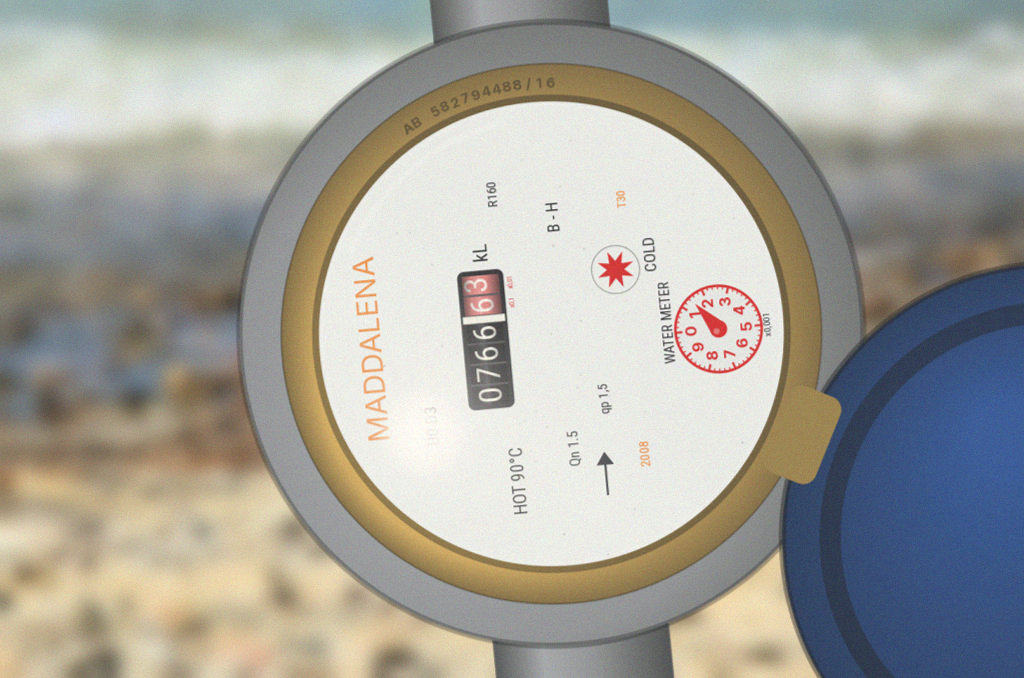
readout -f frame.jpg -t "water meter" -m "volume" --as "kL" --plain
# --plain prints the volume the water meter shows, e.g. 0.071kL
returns 766.631kL
